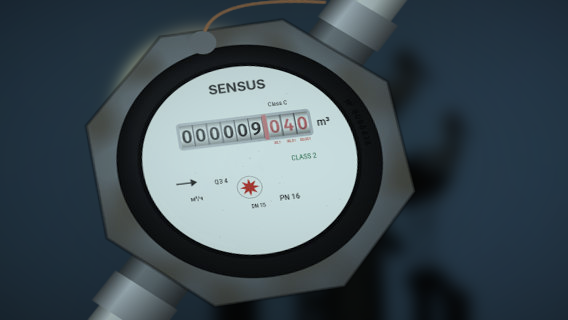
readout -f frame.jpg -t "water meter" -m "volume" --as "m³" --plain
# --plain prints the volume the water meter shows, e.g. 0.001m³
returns 9.040m³
